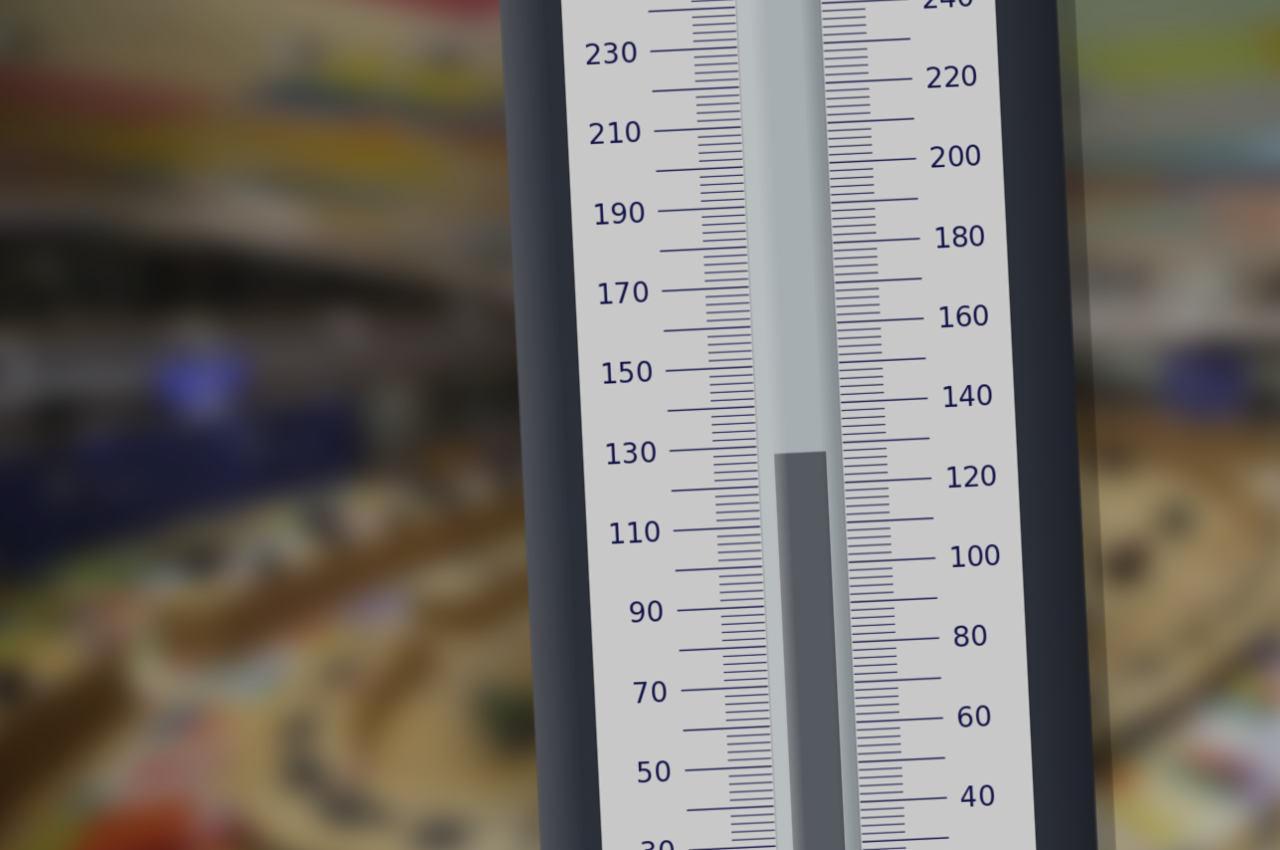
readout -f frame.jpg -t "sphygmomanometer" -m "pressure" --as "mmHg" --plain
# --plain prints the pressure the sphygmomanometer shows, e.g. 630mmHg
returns 128mmHg
